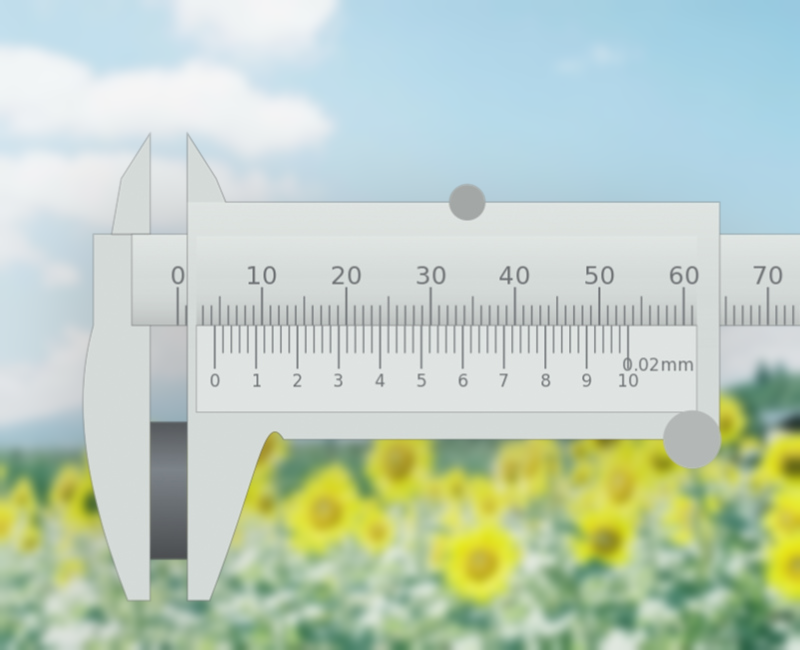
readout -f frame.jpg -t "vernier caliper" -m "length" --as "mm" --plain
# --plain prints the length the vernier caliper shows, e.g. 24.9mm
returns 4.4mm
